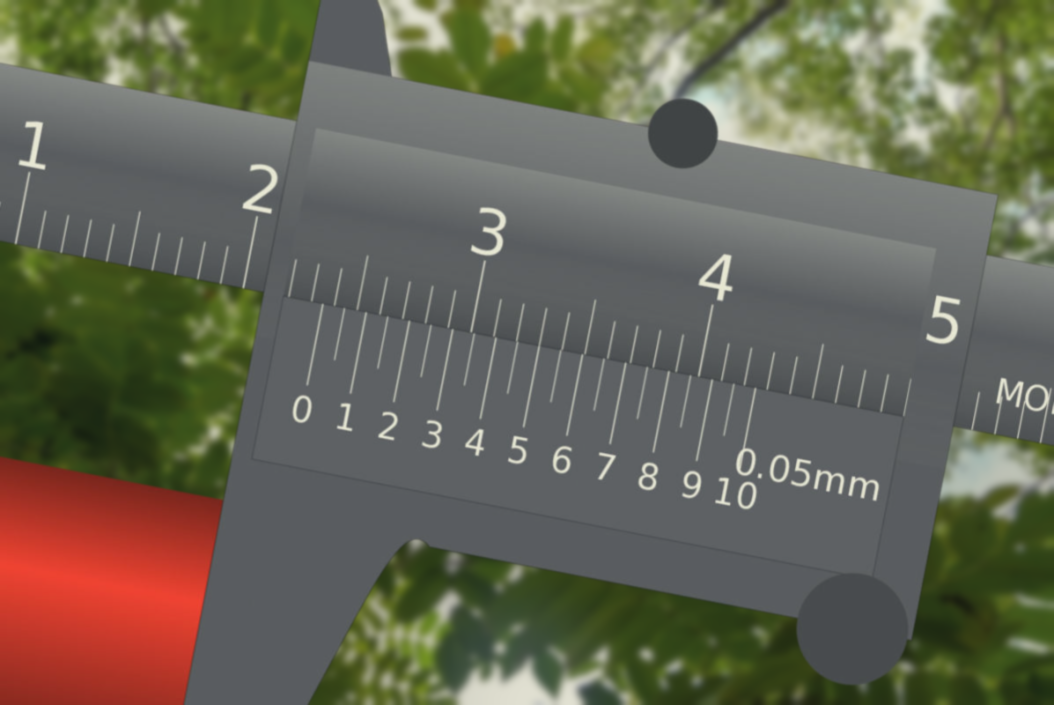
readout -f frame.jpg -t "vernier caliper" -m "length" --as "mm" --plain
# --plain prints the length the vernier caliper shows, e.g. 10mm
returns 23.5mm
